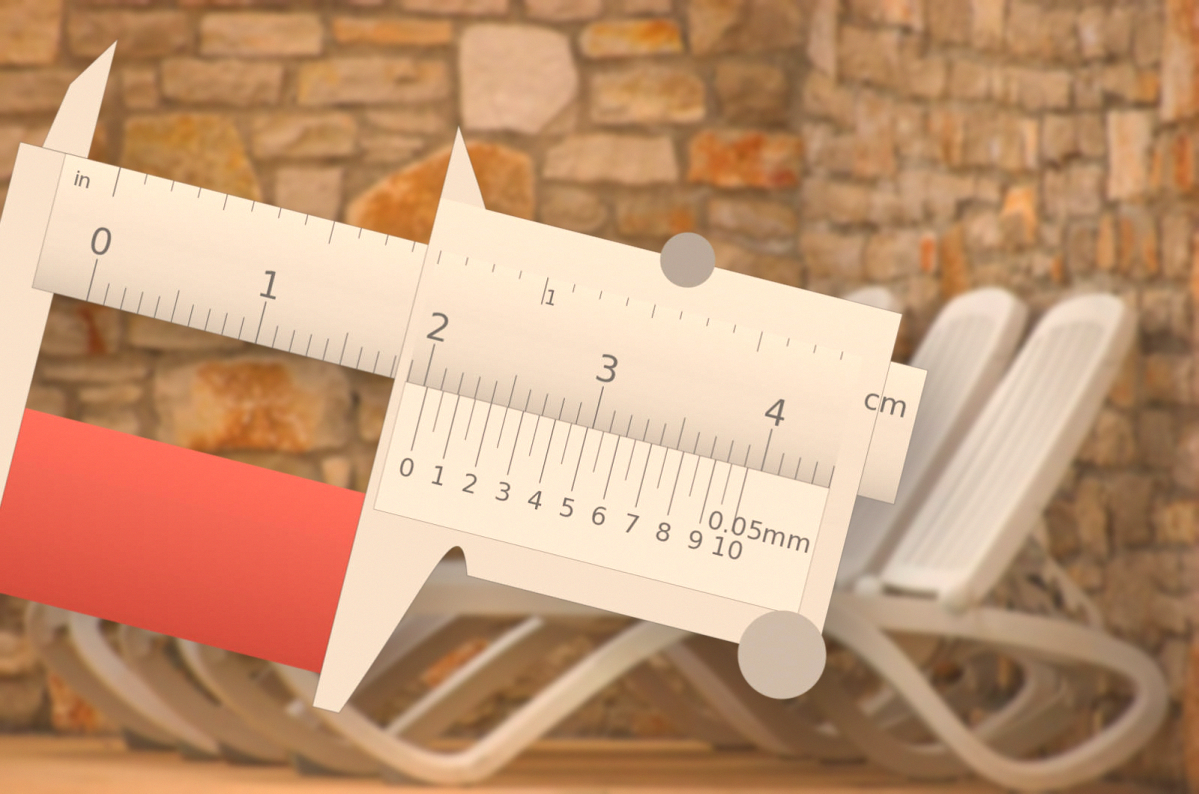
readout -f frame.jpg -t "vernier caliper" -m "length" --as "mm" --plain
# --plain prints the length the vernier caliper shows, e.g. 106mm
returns 20.2mm
